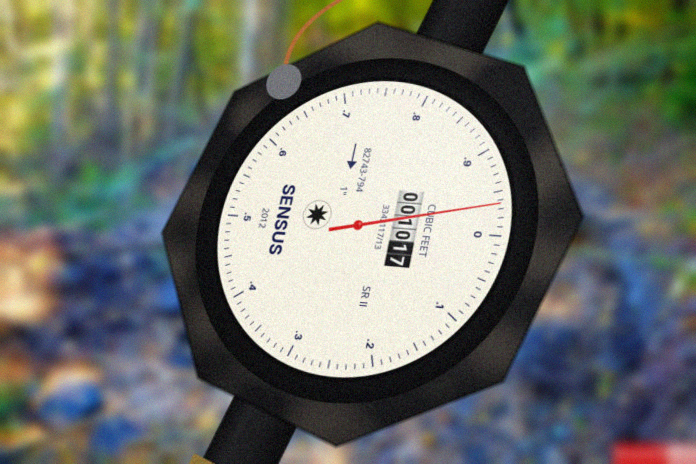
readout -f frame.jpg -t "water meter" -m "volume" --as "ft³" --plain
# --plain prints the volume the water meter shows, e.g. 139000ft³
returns 1016.96ft³
